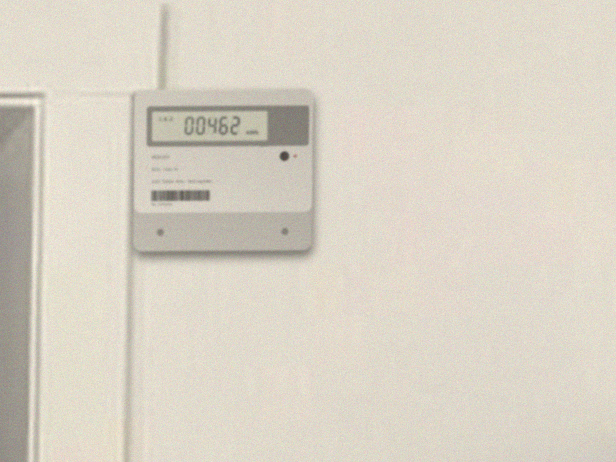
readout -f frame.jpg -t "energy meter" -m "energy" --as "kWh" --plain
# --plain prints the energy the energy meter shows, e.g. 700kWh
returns 462kWh
